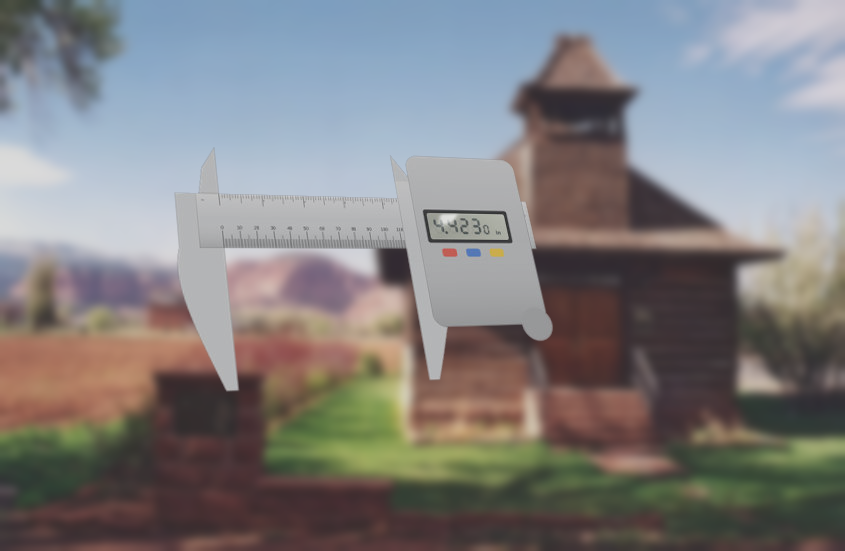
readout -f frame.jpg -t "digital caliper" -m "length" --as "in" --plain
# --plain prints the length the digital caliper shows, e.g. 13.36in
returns 4.4230in
